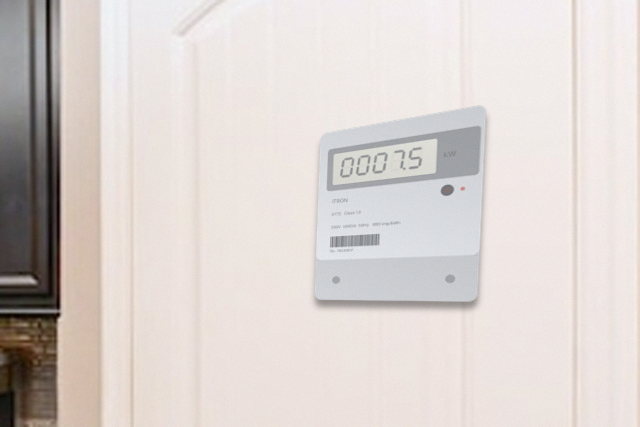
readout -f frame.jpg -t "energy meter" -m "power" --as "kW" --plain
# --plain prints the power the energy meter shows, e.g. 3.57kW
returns 7.5kW
